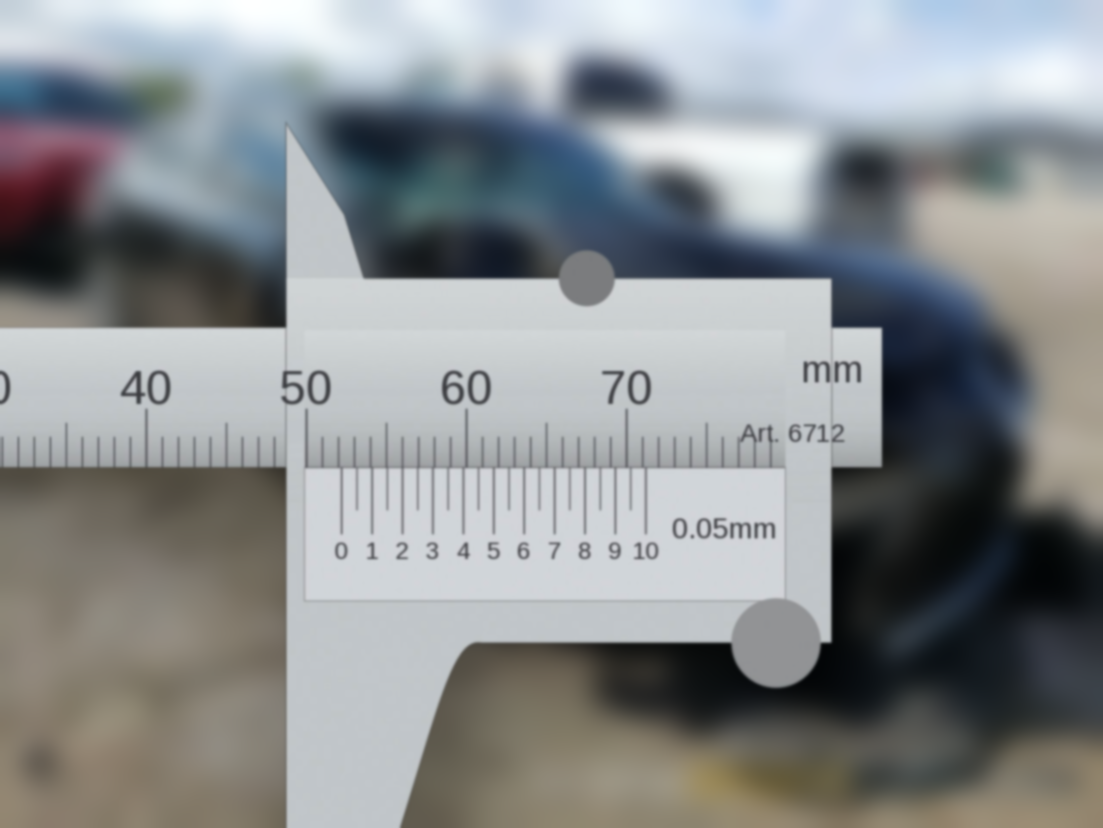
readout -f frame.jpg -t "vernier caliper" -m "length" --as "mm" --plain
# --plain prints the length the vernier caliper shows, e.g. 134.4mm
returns 52.2mm
